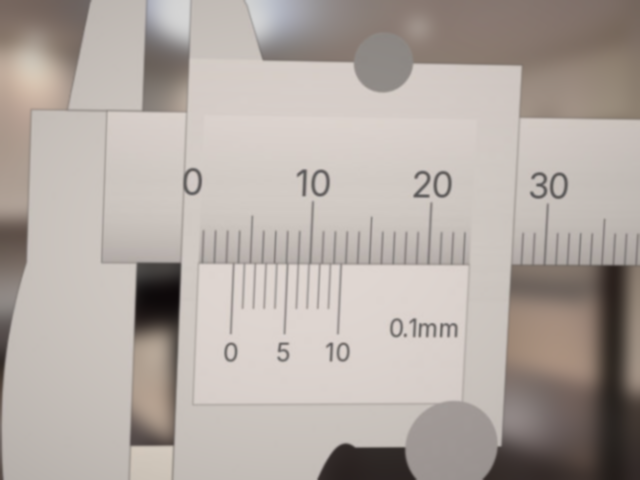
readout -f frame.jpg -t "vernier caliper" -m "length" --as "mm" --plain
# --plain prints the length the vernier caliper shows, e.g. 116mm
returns 3.6mm
